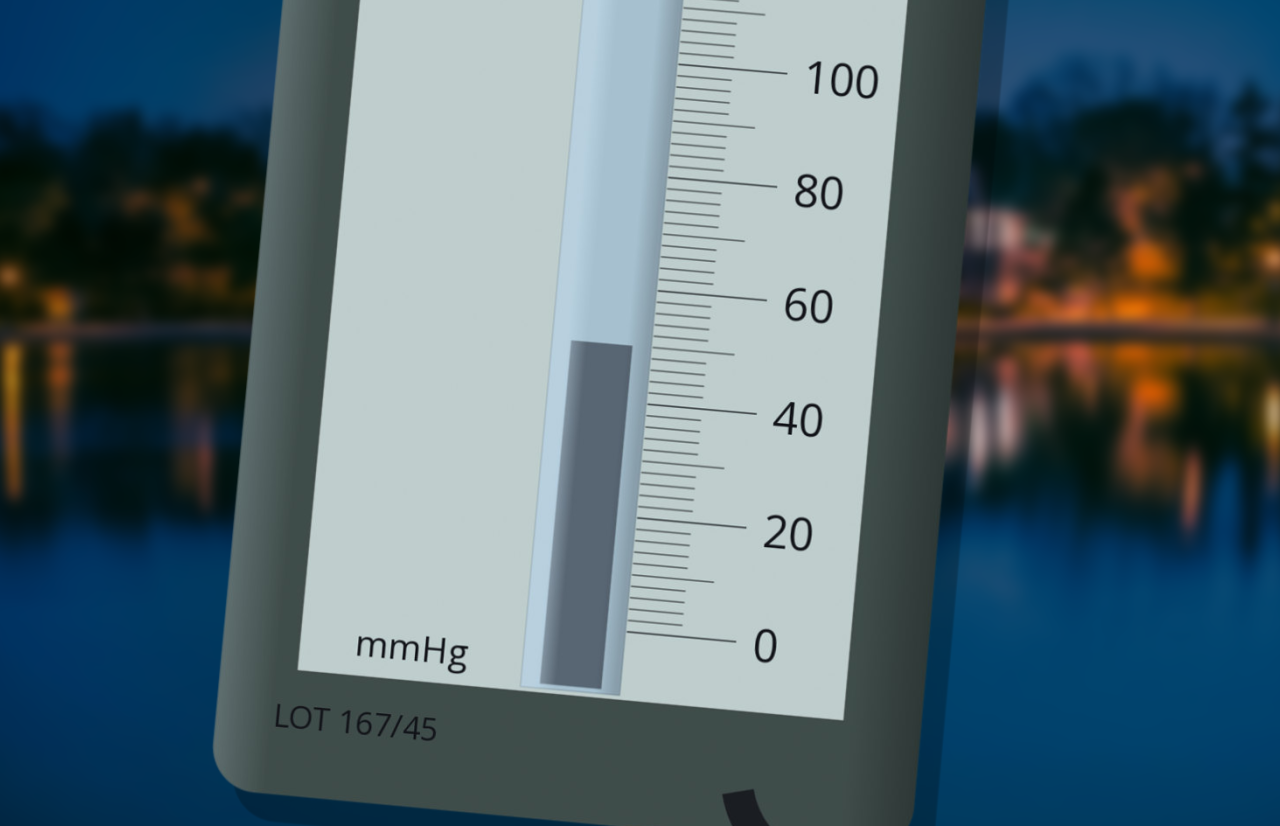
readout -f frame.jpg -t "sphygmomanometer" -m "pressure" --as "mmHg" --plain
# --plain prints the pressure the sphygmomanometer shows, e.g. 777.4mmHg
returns 50mmHg
